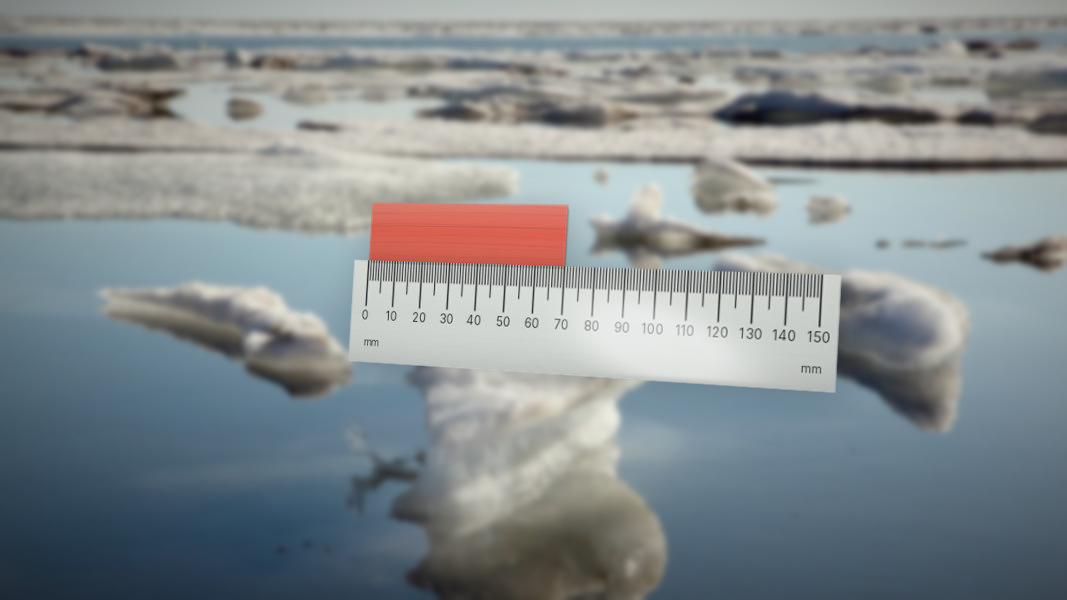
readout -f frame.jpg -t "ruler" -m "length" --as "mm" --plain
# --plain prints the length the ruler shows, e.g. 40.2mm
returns 70mm
